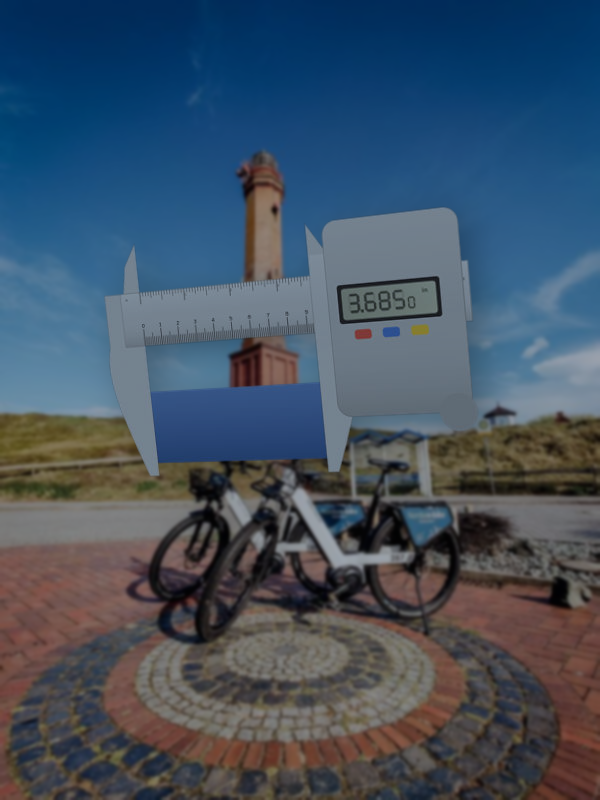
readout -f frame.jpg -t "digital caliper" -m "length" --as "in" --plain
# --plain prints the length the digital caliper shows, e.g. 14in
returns 3.6850in
